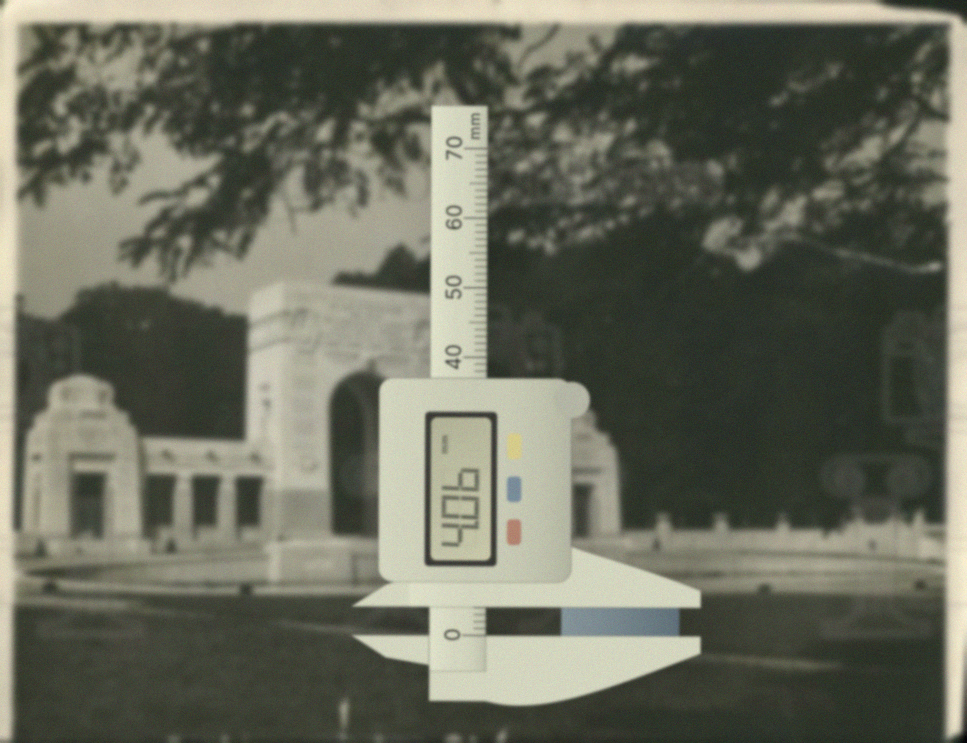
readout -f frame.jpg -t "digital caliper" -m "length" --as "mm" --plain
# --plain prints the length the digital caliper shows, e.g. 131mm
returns 4.06mm
